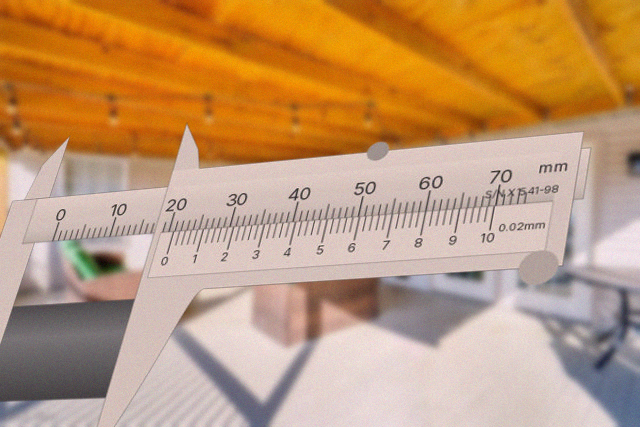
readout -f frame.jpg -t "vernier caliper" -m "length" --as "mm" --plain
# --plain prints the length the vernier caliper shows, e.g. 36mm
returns 20.8mm
